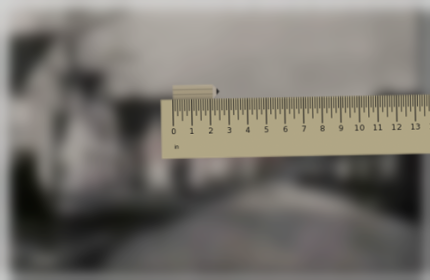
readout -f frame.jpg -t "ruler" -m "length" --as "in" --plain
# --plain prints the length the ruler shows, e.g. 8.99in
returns 2.5in
